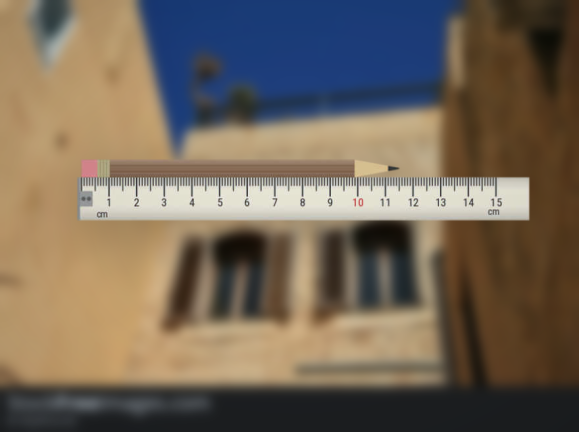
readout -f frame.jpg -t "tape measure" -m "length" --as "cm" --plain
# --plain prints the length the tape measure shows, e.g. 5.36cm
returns 11.5cm
